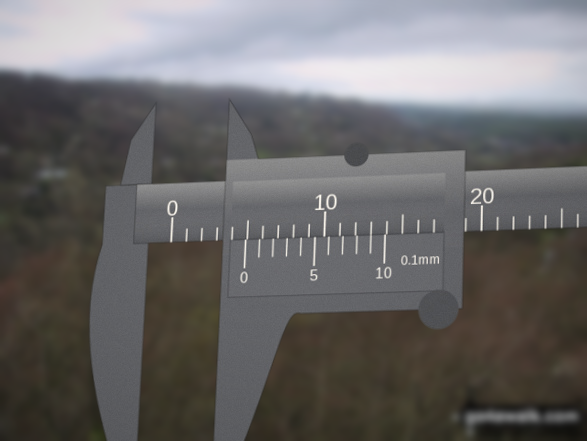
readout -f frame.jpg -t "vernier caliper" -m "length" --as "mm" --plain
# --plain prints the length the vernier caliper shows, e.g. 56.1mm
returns 4.9mm
